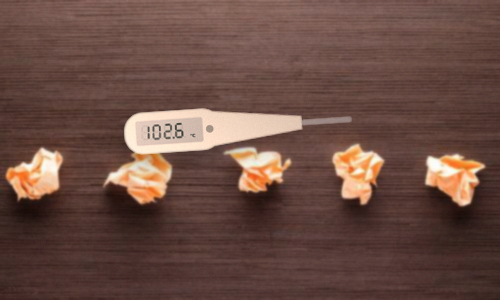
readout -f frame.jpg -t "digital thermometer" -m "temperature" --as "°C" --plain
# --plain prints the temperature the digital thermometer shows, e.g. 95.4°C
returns 102.6°C
